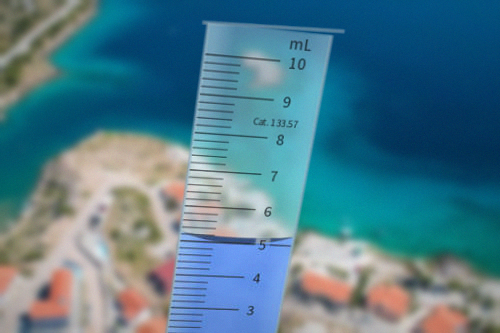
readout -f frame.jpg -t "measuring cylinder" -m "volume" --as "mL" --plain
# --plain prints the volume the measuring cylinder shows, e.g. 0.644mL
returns 5mL
